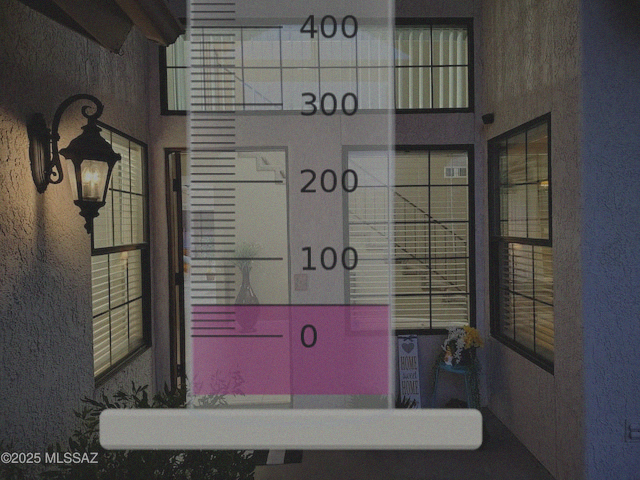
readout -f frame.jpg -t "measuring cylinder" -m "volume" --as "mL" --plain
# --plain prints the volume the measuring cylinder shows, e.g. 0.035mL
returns 40mL
